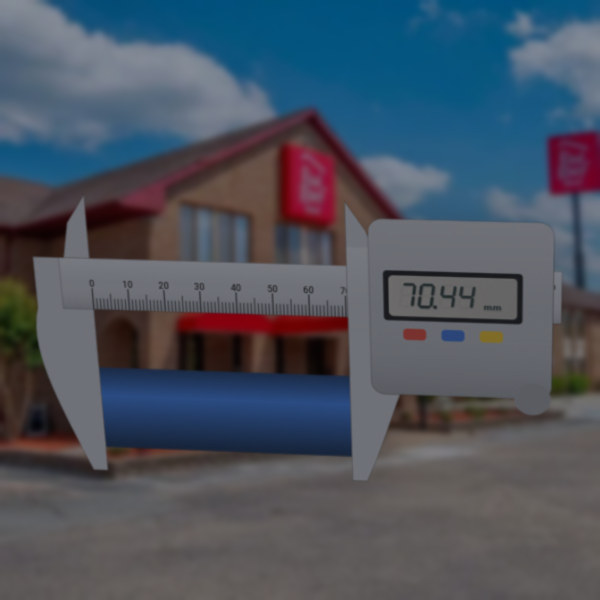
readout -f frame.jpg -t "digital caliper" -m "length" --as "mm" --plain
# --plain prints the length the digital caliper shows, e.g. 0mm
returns 70.44mm
